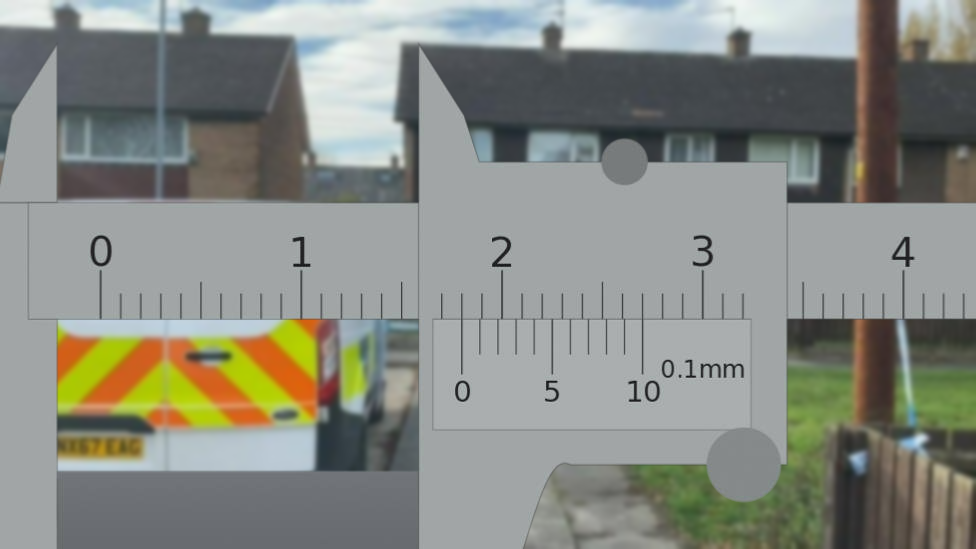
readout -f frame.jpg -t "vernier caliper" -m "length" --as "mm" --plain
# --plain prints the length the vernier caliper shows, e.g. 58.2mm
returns 18.0mm
